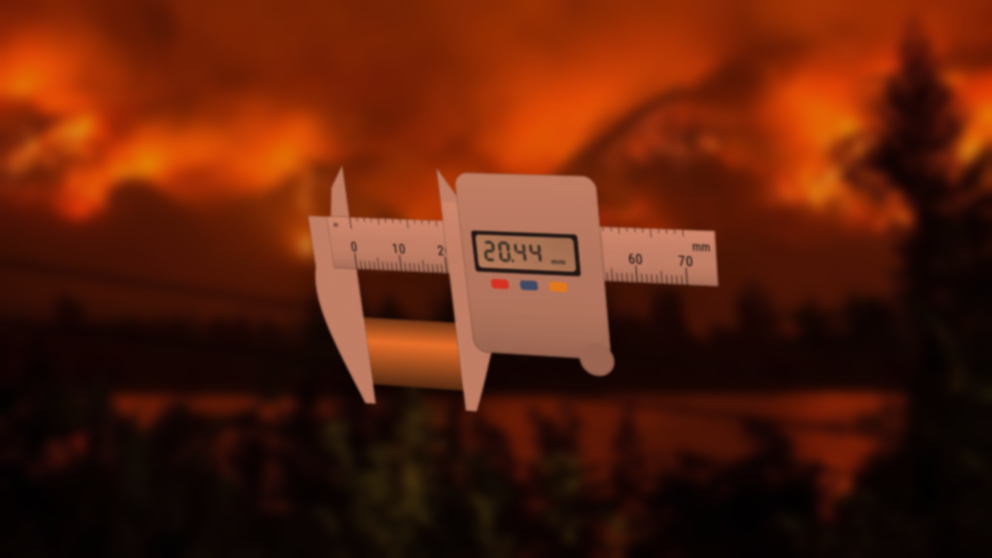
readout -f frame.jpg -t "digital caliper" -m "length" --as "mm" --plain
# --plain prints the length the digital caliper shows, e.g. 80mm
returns 20.44mm
